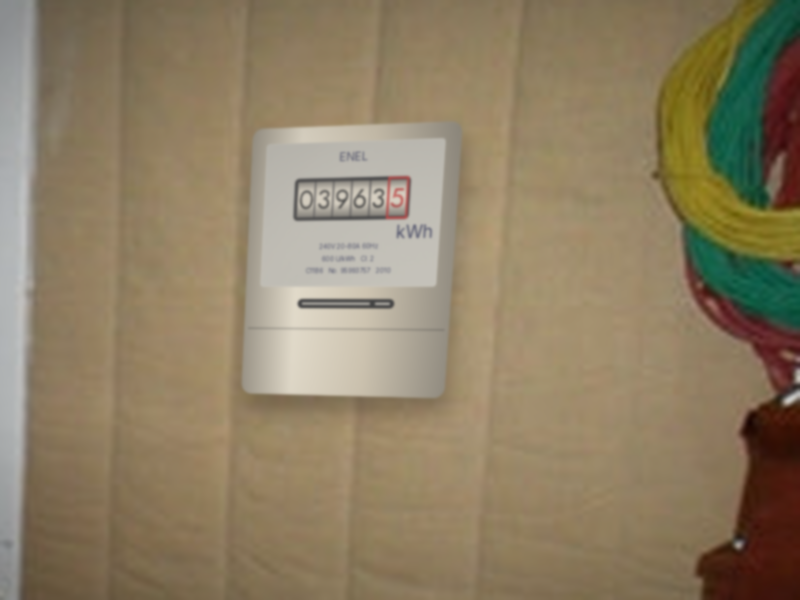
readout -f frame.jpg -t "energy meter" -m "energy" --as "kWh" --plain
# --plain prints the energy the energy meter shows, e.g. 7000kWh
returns 3963.5kWh
